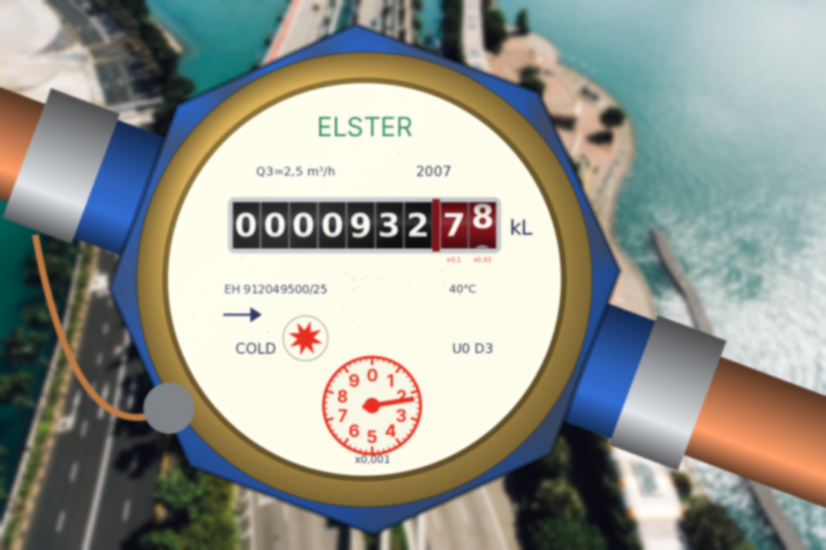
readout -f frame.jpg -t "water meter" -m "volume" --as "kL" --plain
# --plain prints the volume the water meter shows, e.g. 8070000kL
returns 932.782kL
